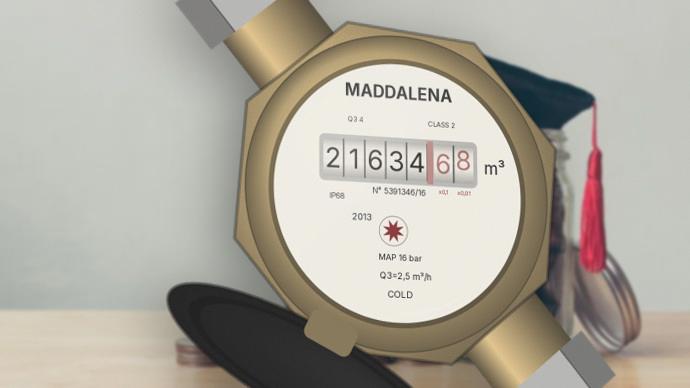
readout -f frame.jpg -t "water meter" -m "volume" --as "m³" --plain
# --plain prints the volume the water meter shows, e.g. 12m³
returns 21634.68m³
